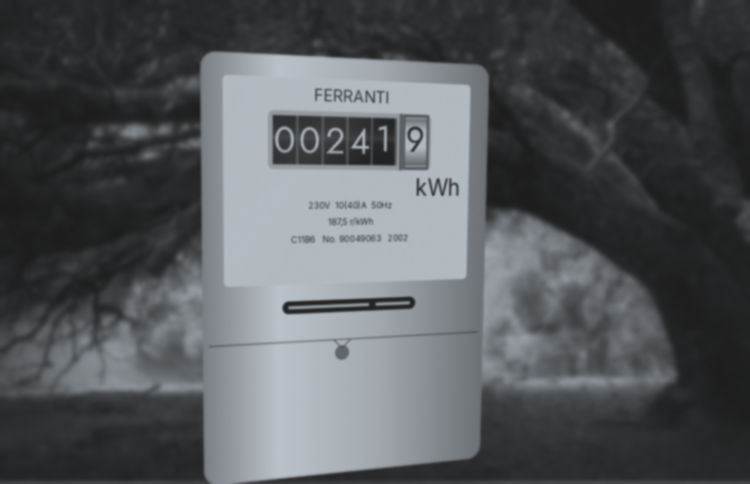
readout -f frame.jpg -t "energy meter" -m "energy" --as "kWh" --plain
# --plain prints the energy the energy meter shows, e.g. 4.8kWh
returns 241.9kWh
